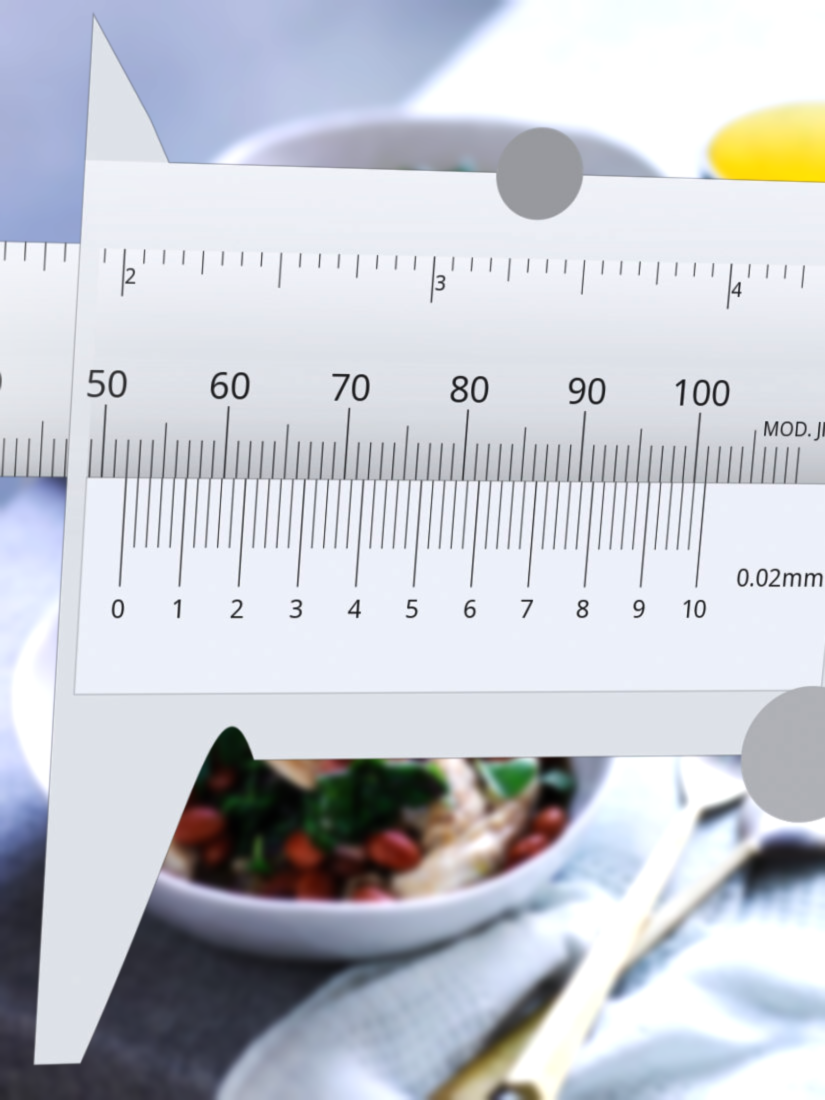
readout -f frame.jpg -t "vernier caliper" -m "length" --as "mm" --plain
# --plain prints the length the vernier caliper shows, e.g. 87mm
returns 52.0mm
